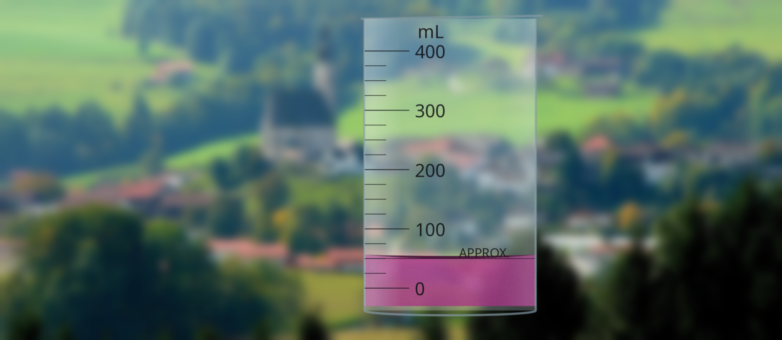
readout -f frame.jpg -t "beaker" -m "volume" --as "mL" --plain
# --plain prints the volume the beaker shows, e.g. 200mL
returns 50mL
